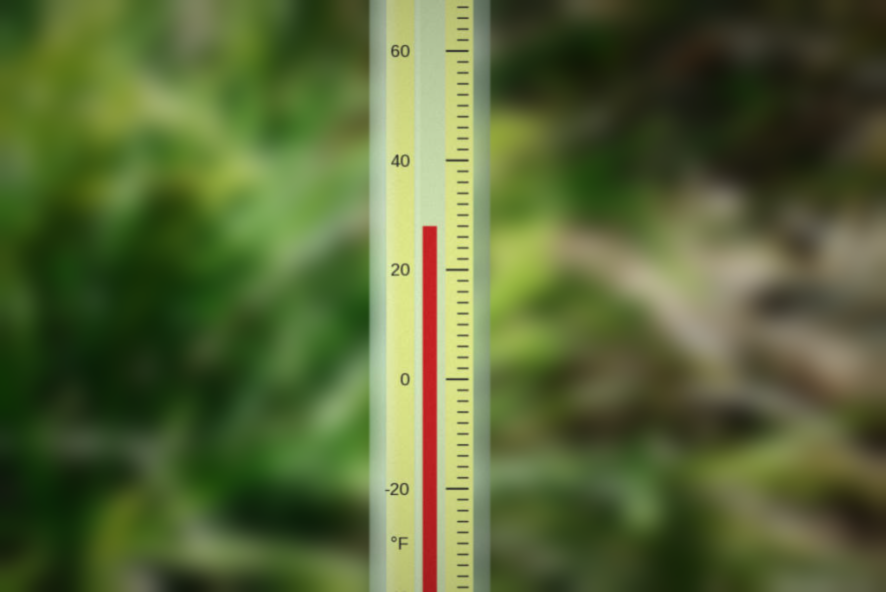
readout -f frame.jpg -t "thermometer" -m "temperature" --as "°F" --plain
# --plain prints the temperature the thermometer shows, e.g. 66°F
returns 28°F
